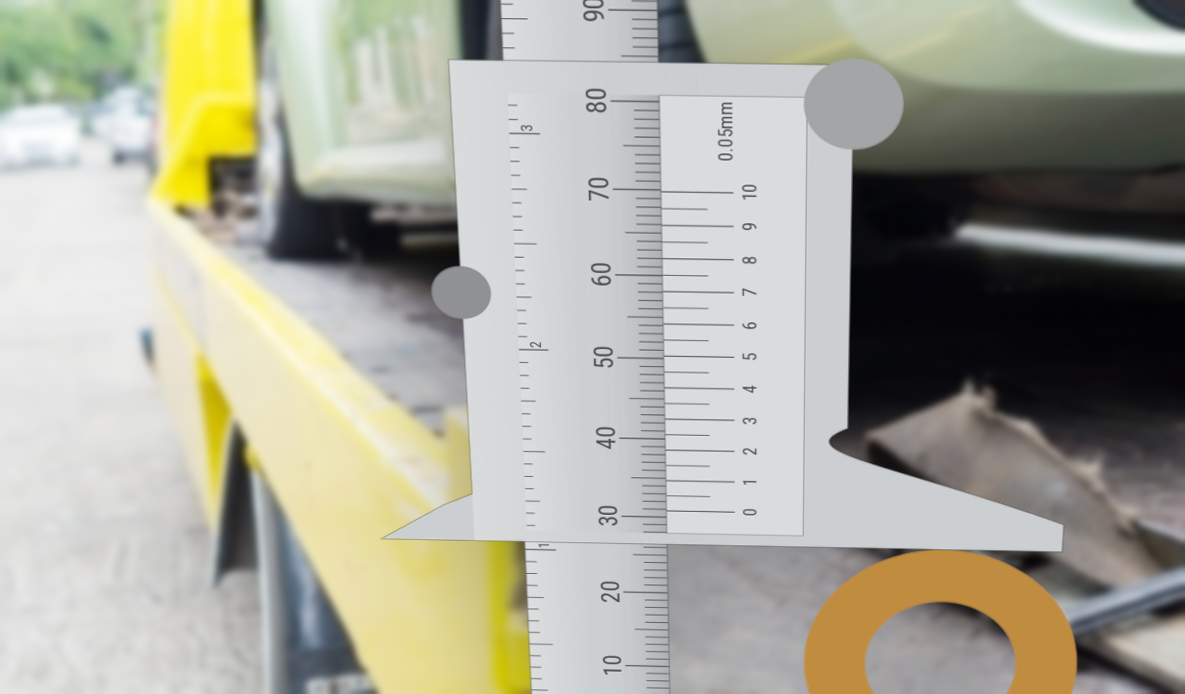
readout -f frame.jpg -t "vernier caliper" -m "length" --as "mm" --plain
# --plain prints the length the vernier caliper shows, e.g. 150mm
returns 30.8mm
